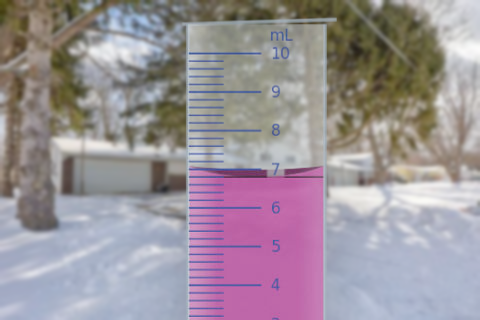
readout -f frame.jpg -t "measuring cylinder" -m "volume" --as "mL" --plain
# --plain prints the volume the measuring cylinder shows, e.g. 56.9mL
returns 6.8mL
